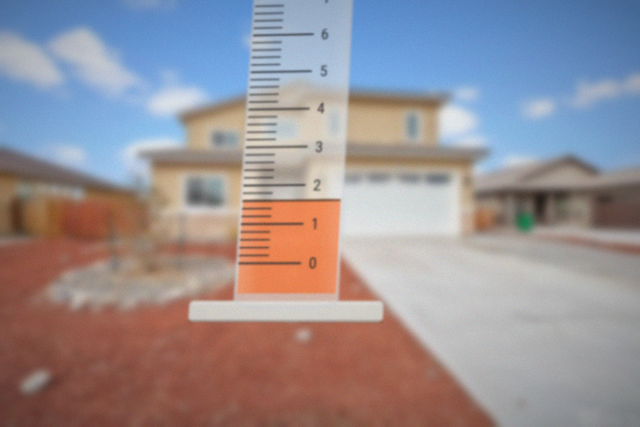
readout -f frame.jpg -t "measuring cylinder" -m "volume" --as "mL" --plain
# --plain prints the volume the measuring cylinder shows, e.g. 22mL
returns 1.6mL
